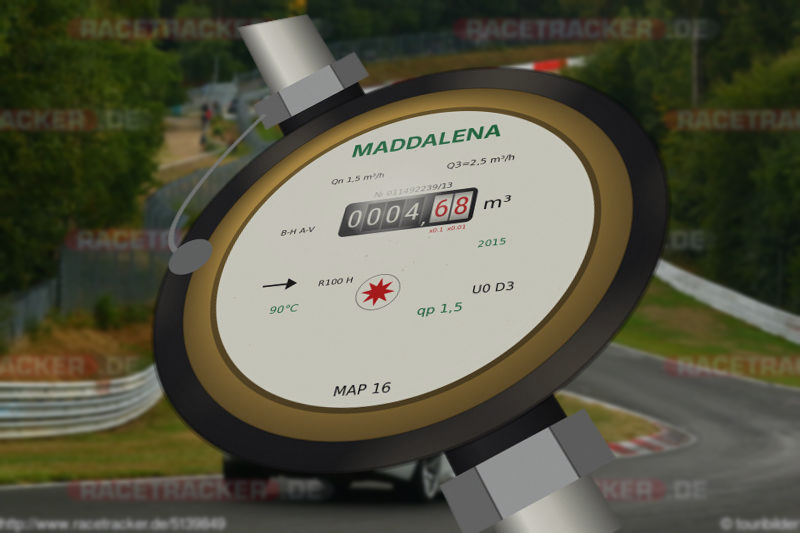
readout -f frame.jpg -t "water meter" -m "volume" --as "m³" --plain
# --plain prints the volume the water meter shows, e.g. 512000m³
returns 4.68m³
